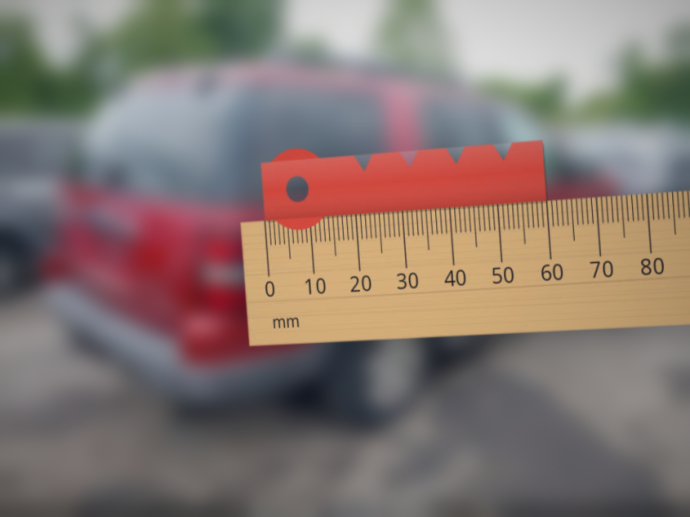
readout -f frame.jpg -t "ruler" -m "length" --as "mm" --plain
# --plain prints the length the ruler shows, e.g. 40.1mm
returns 60mm
